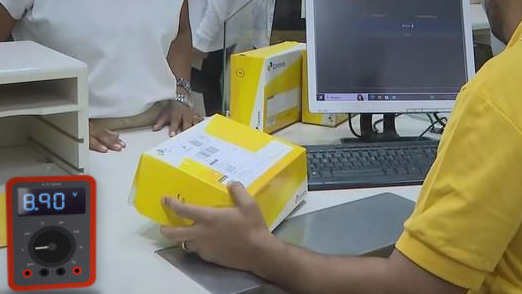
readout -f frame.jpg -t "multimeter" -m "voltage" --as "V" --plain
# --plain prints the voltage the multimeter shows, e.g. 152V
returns 8.90V
